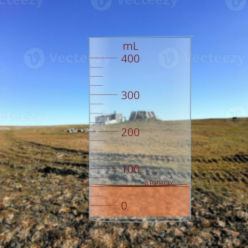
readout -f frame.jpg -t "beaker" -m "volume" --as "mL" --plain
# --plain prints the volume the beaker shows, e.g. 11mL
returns 50mL
